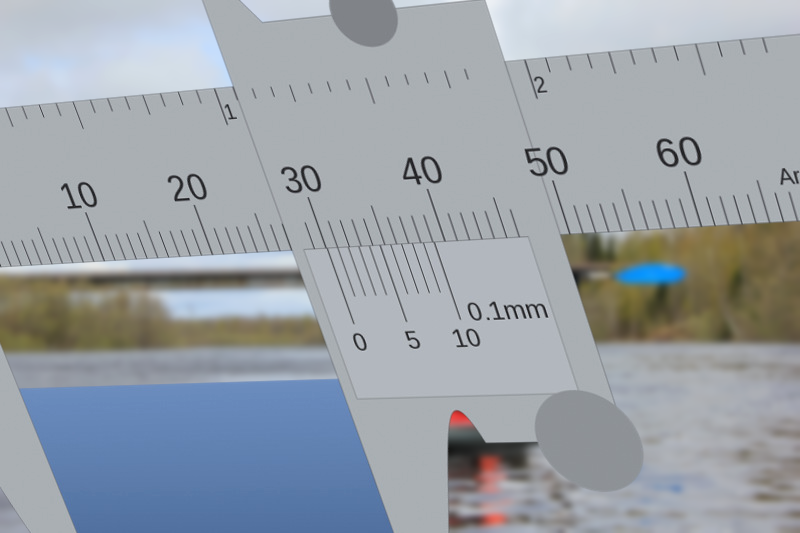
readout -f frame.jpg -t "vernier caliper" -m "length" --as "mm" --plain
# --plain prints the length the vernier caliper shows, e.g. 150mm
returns 30.1mm
